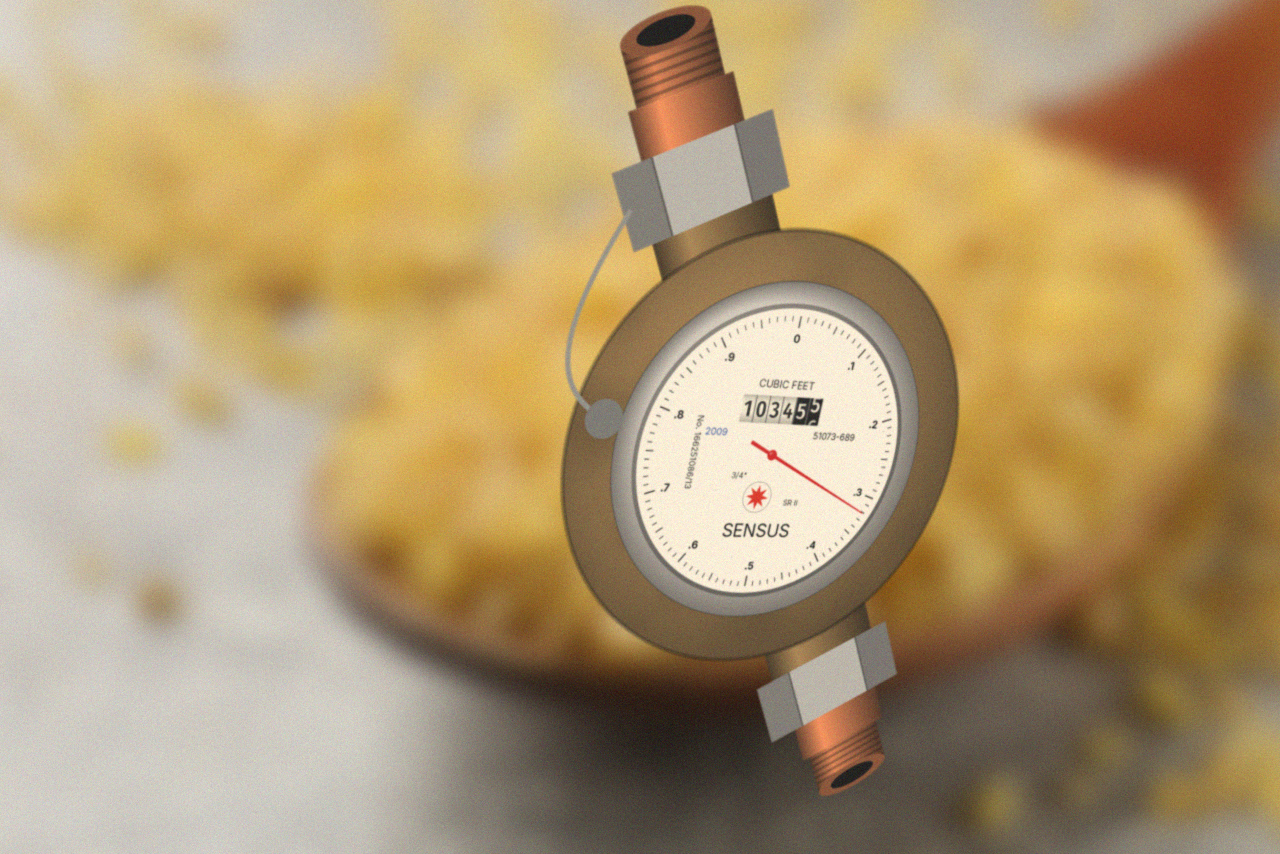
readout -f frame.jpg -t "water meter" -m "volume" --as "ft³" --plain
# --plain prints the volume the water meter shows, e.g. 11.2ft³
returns 103455.32ft³
